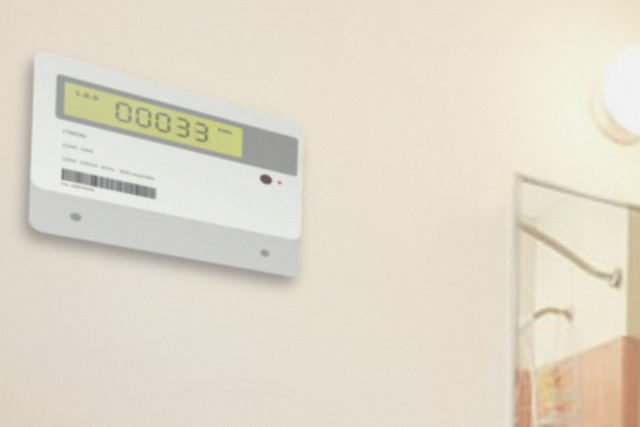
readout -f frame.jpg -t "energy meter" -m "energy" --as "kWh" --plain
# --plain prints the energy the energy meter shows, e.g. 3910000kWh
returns 33kWh
